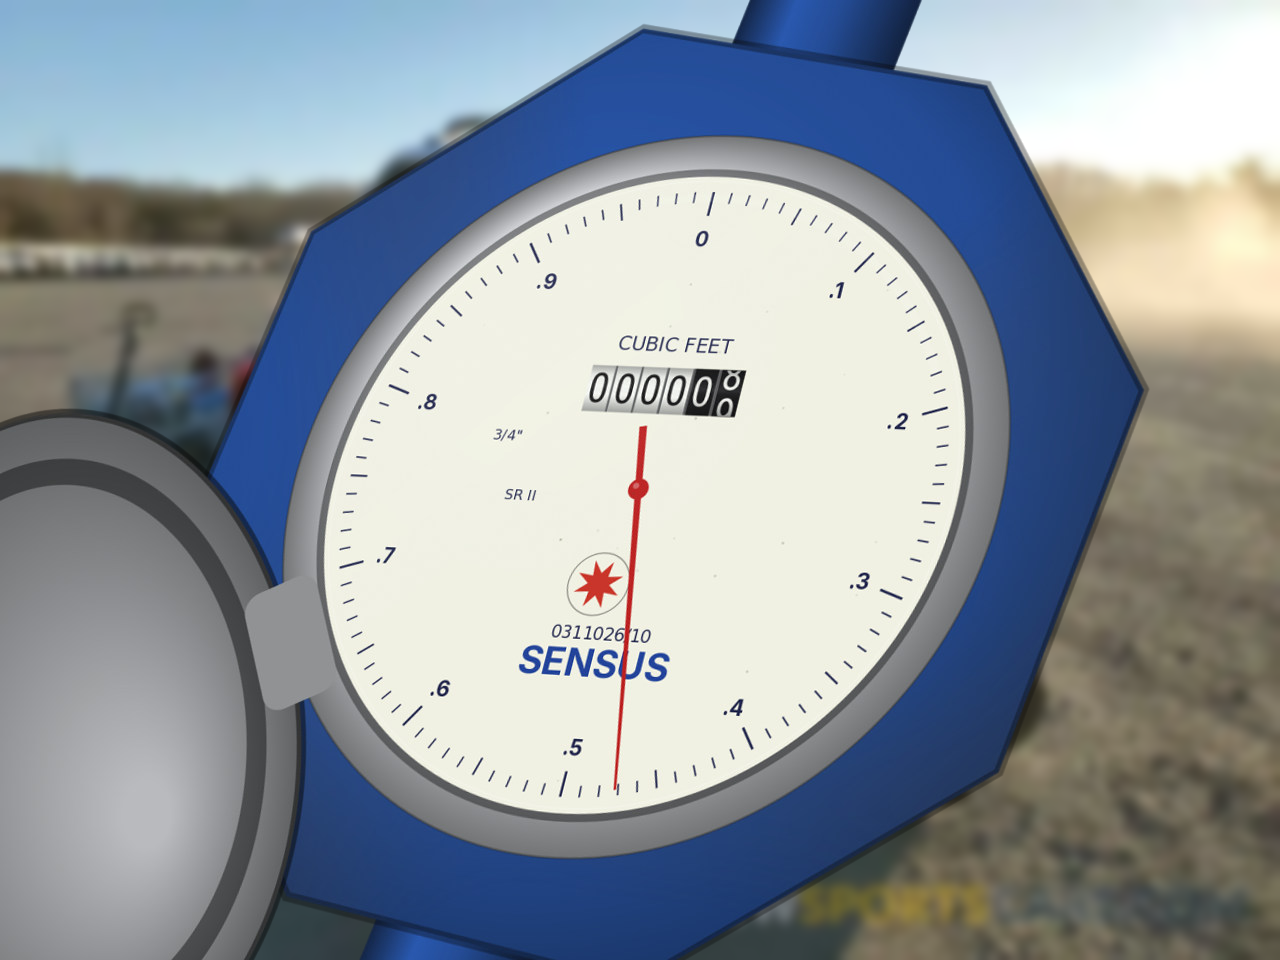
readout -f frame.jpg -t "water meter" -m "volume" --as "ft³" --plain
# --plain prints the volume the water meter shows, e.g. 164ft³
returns 8.47ft³
